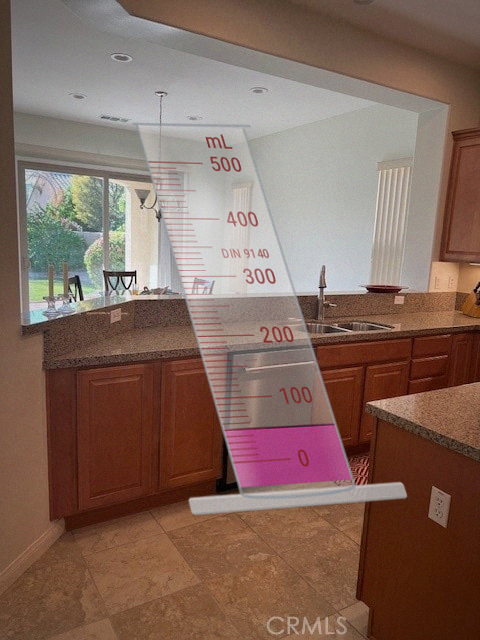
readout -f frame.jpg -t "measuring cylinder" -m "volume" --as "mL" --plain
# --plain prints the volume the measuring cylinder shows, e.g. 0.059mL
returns 50mL
